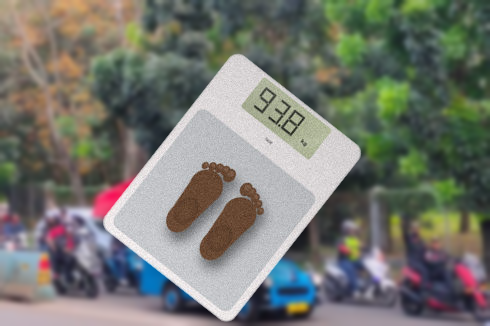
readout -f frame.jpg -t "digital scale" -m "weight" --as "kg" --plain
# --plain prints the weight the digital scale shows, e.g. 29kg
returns 93.8kg
